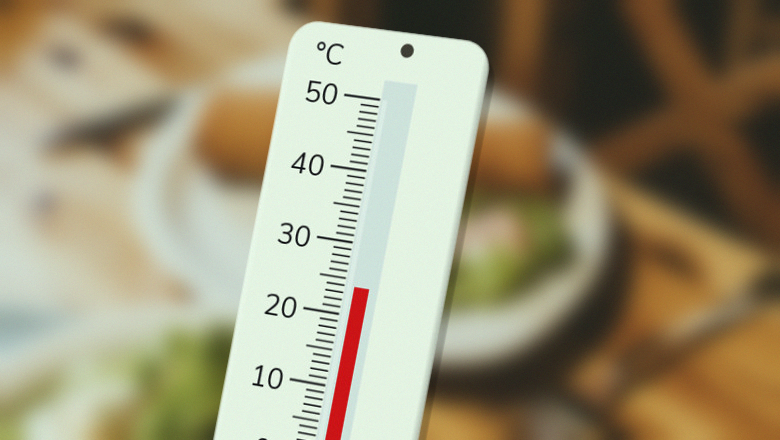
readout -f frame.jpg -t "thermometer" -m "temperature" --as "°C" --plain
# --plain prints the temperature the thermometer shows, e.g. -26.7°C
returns 24°C
